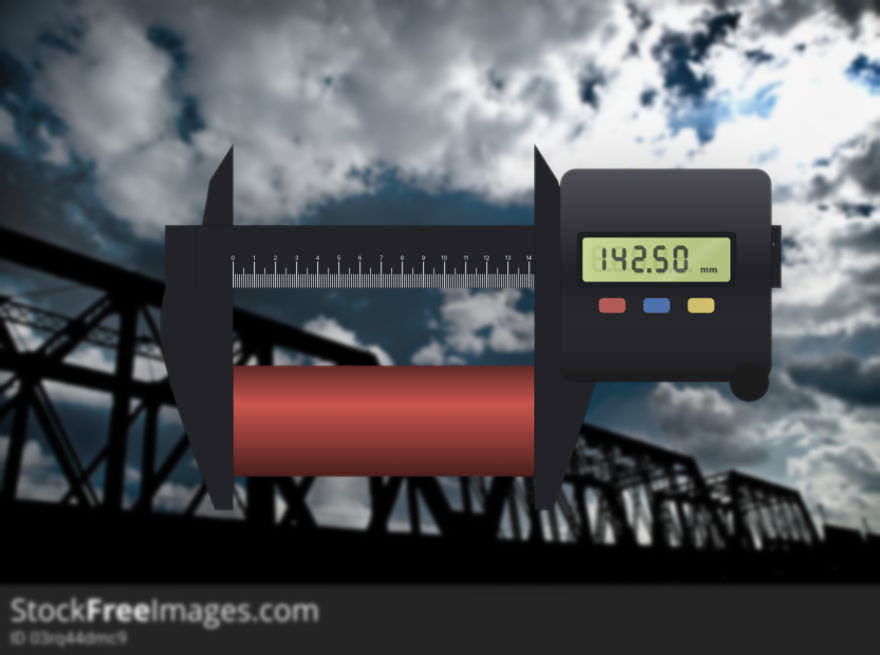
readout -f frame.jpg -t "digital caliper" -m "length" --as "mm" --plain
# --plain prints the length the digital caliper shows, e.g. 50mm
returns 142.50mm
